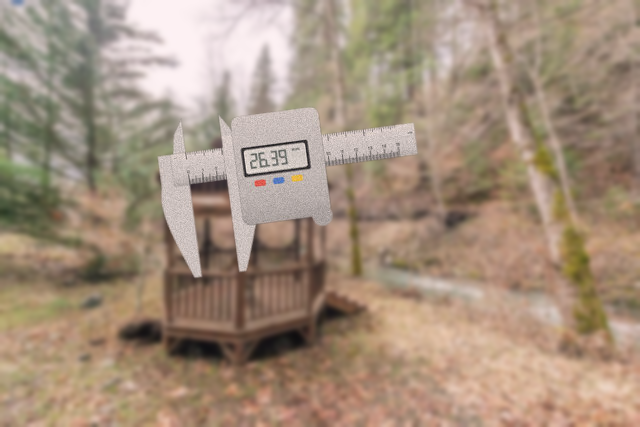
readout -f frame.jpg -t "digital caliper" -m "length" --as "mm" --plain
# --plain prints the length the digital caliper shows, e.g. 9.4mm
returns 26.39mm
